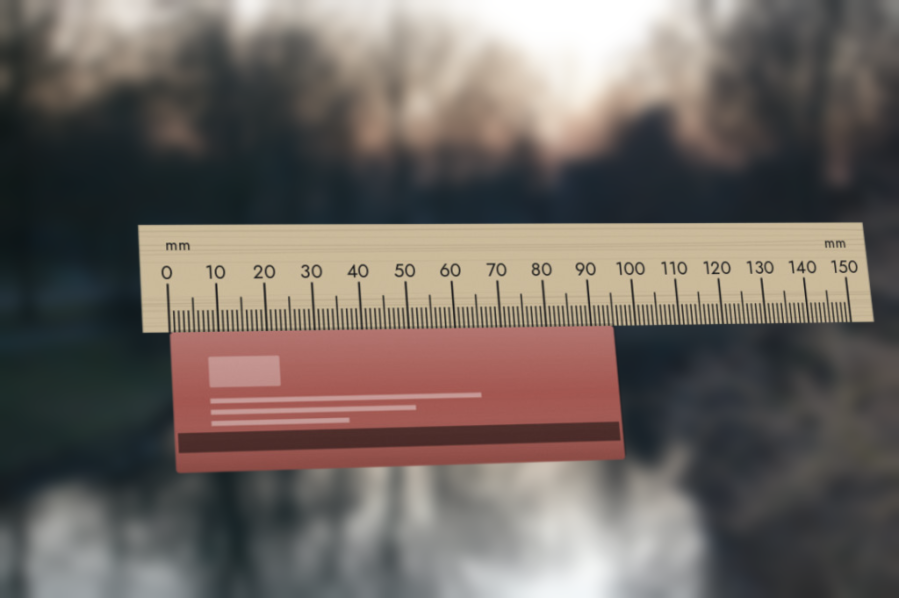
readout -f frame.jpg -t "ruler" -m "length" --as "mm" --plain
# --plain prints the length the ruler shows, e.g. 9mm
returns 95mm
